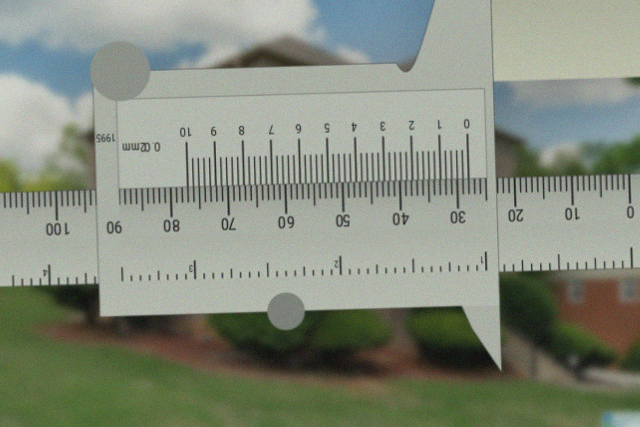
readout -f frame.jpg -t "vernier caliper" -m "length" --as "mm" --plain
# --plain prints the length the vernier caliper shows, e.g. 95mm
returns 28.0mm
